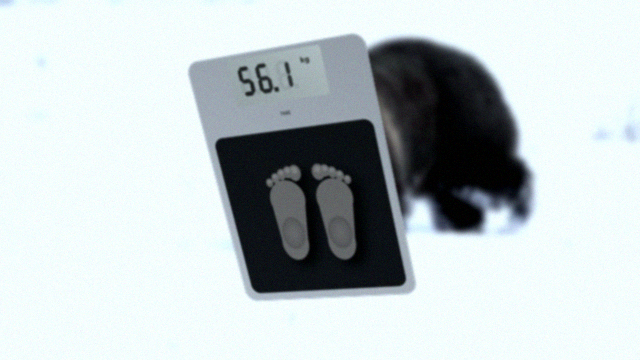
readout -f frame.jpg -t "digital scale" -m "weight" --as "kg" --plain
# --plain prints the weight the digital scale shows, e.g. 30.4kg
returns 56.1kg
